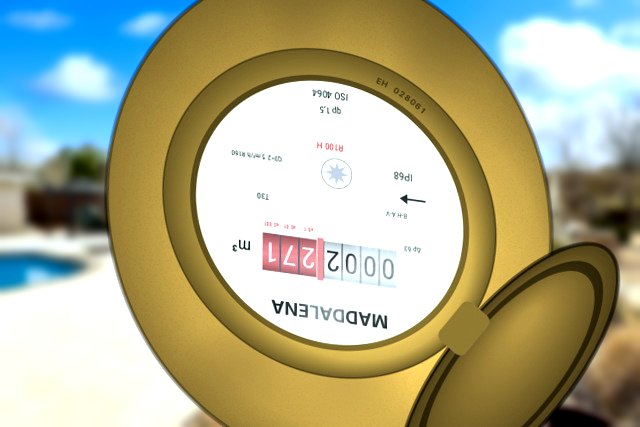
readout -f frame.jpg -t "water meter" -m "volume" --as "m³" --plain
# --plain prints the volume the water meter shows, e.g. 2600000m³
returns 2.271m³
